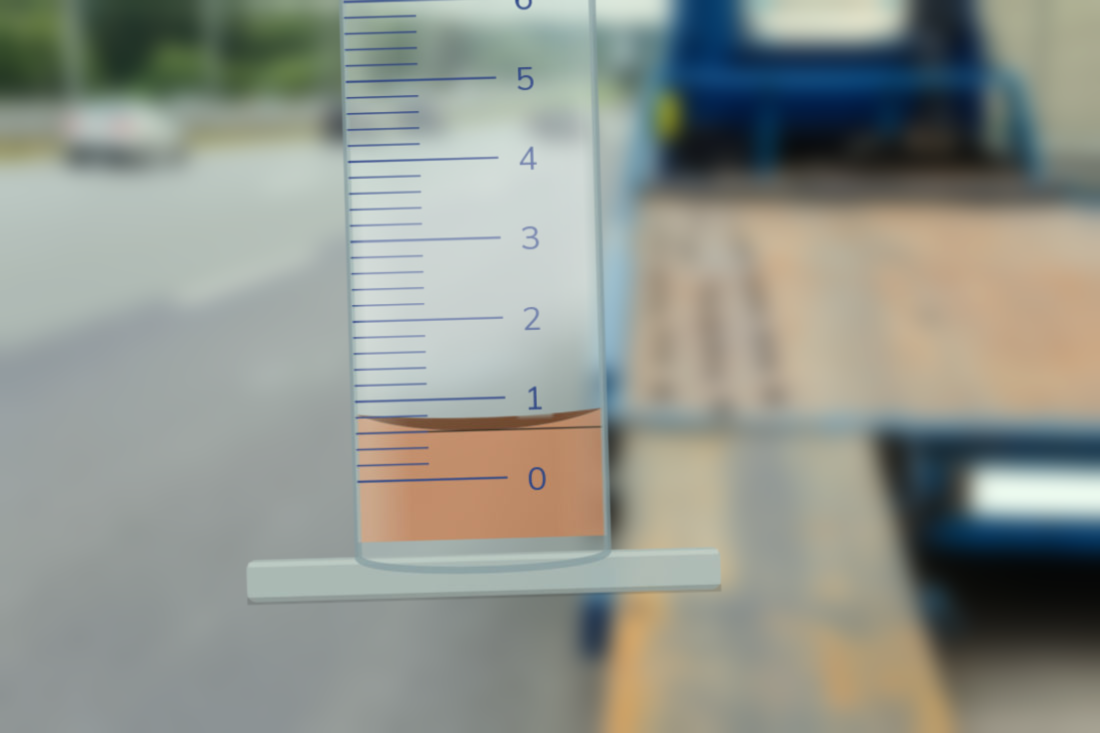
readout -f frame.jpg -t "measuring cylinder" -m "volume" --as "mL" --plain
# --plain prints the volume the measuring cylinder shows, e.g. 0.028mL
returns 0.6mL
